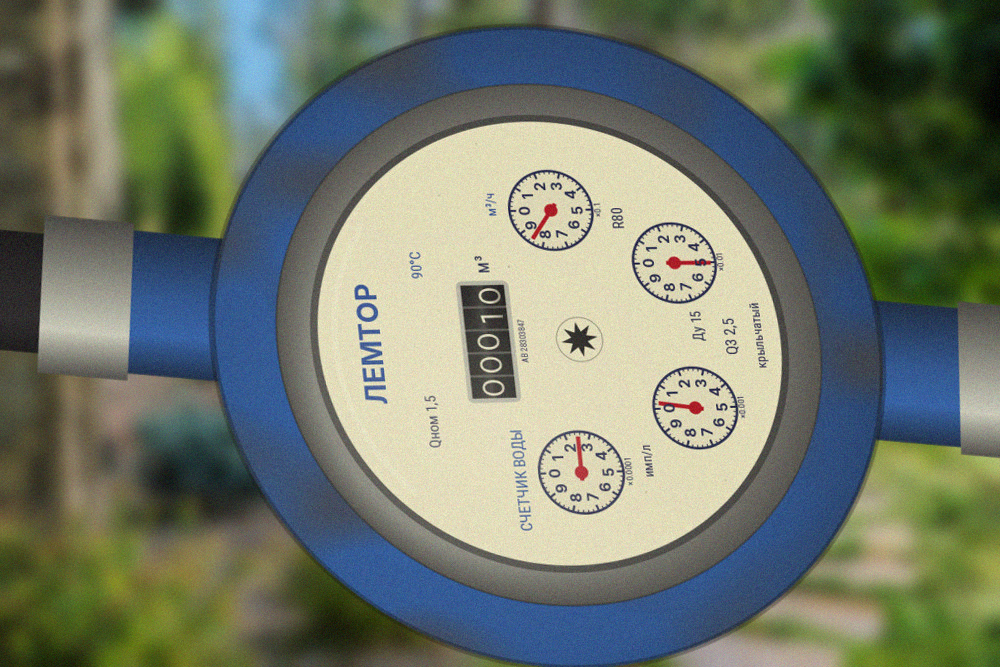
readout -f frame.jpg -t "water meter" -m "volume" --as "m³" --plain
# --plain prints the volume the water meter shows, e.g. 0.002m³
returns 9.8502m³
